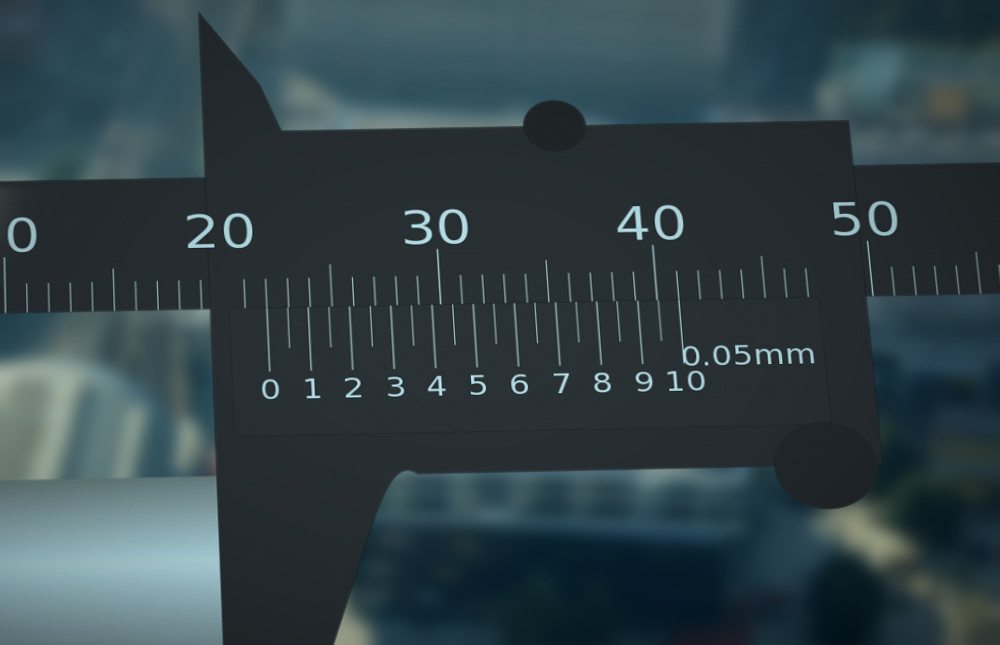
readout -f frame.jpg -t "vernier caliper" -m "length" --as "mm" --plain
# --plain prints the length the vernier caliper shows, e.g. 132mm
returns 22.0mm
